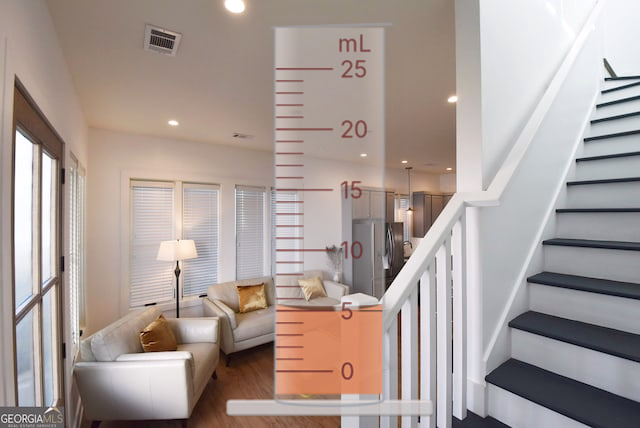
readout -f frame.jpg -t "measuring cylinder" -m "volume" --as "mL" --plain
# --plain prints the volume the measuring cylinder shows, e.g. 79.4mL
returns 5mL
